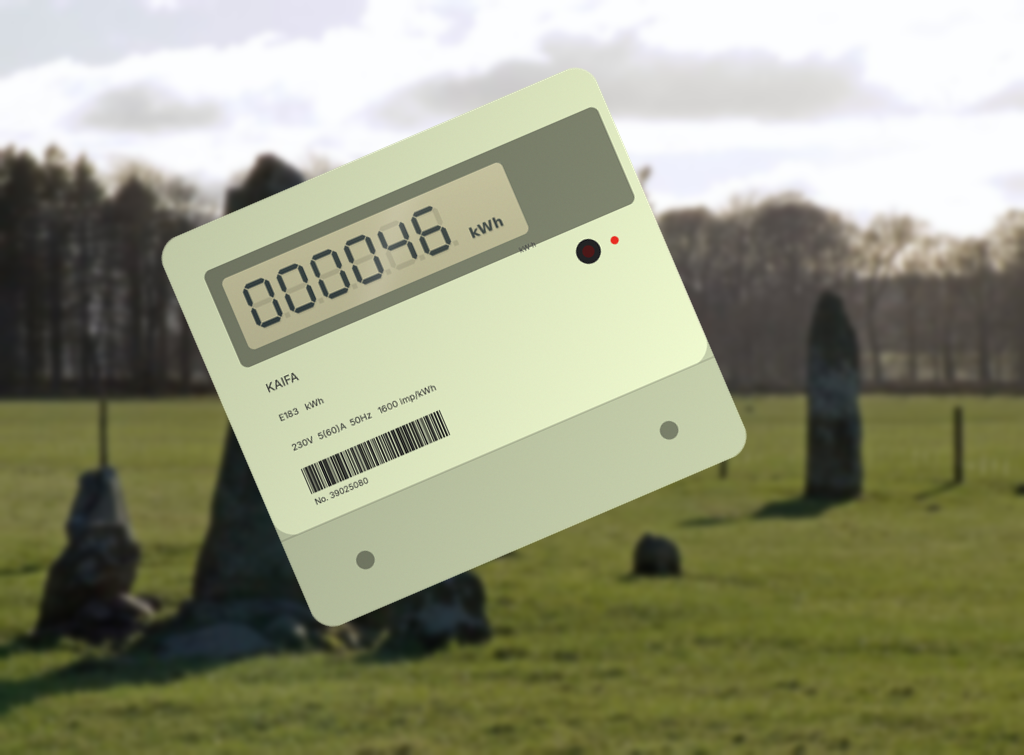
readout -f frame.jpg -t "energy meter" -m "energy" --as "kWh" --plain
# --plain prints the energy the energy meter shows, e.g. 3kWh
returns 46kWh
